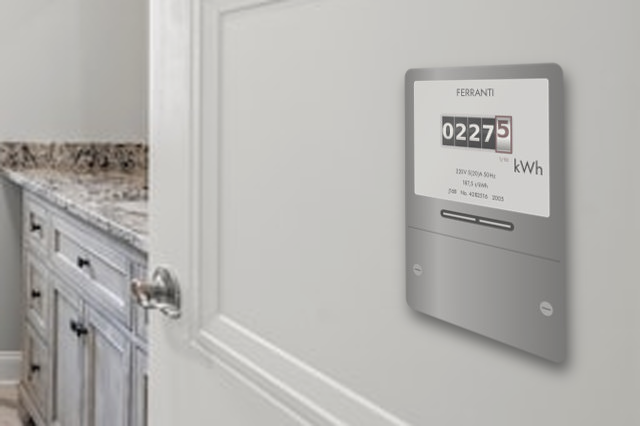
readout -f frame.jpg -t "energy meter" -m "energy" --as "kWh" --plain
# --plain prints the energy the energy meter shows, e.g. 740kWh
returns 227.5kWh
